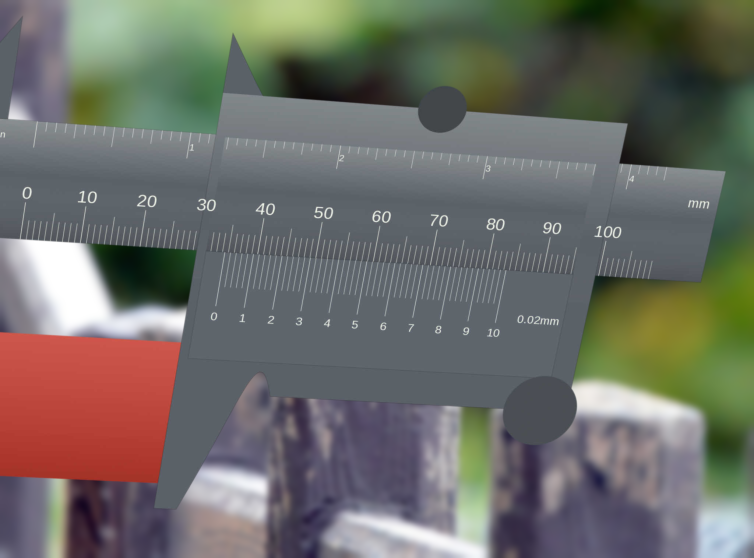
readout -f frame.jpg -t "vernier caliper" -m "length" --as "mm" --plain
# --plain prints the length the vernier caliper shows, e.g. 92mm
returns 34.4mm
